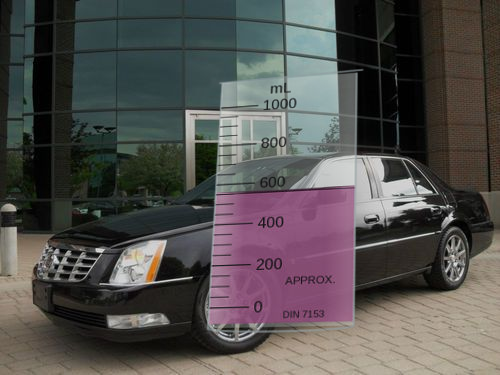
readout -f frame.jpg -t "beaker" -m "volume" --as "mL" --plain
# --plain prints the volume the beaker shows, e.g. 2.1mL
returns 550mL
